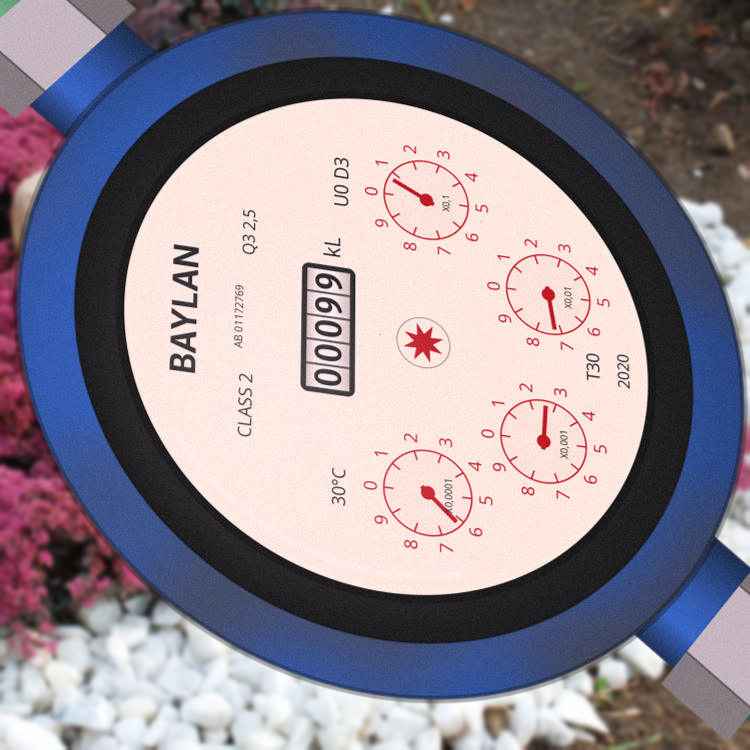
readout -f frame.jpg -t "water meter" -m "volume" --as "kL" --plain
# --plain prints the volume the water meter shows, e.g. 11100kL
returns 99.0726kL
